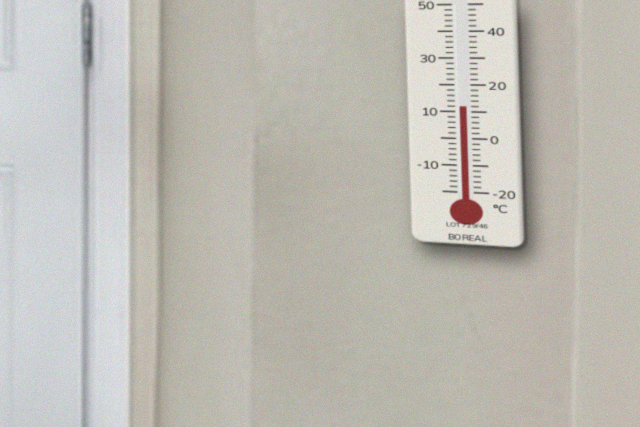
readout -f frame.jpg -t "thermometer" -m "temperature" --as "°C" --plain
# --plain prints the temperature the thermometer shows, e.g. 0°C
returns 12°C
